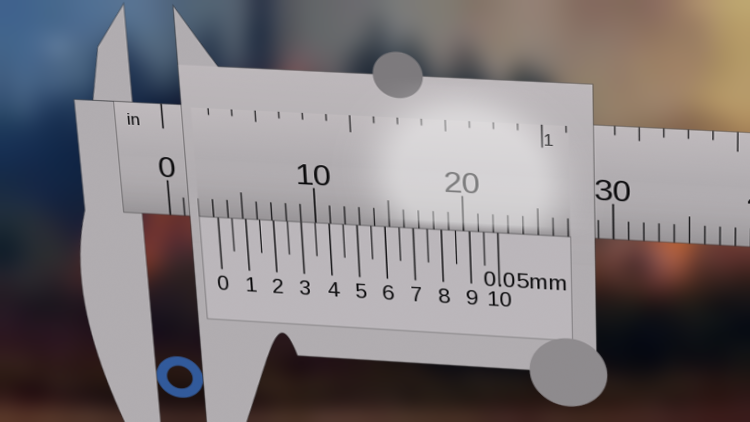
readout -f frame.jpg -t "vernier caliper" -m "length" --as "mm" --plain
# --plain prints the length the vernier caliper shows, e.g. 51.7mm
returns 3.3mm
